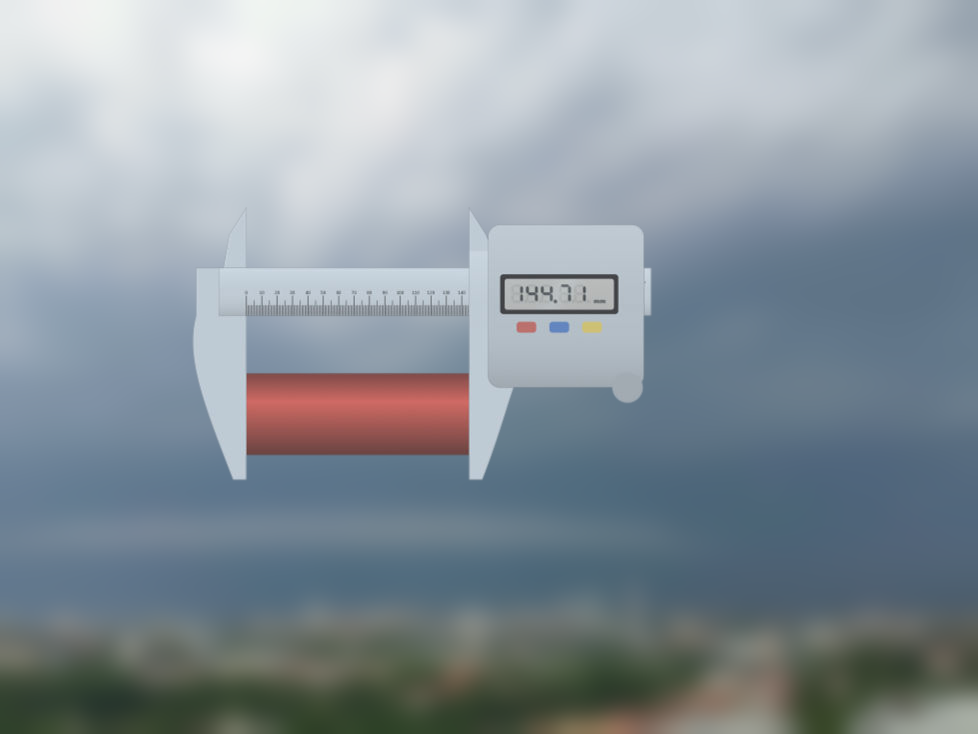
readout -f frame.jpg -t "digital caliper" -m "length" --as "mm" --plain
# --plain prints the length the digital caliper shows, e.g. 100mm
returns 144.71mm
